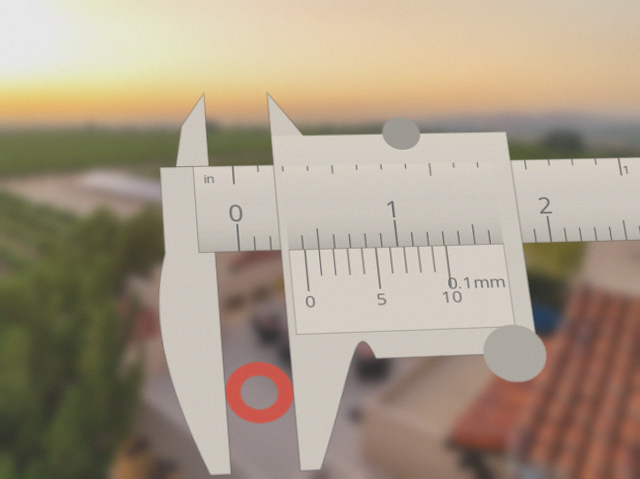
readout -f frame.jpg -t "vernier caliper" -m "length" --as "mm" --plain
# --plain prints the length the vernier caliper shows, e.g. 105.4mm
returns 4.1mm
